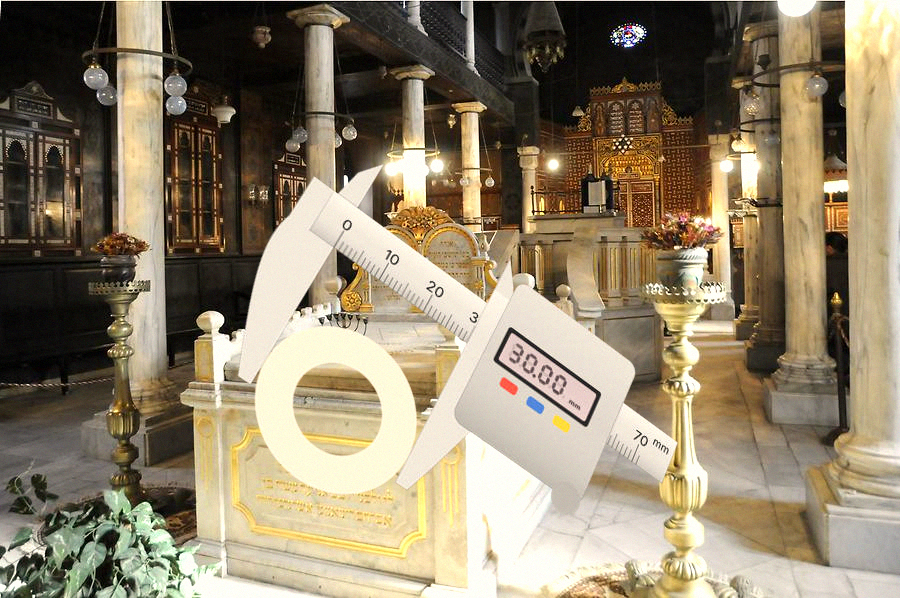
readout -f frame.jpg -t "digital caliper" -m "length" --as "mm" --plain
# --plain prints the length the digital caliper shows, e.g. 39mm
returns 30.00mm
